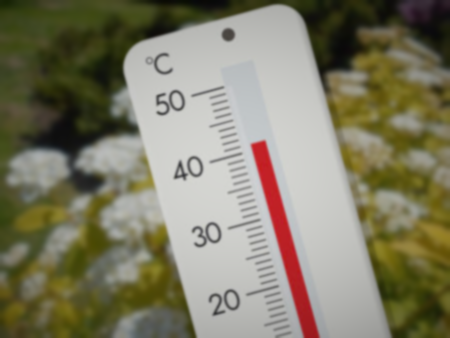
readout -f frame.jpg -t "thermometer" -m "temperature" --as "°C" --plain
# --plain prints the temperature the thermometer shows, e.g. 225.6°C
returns 41°C
